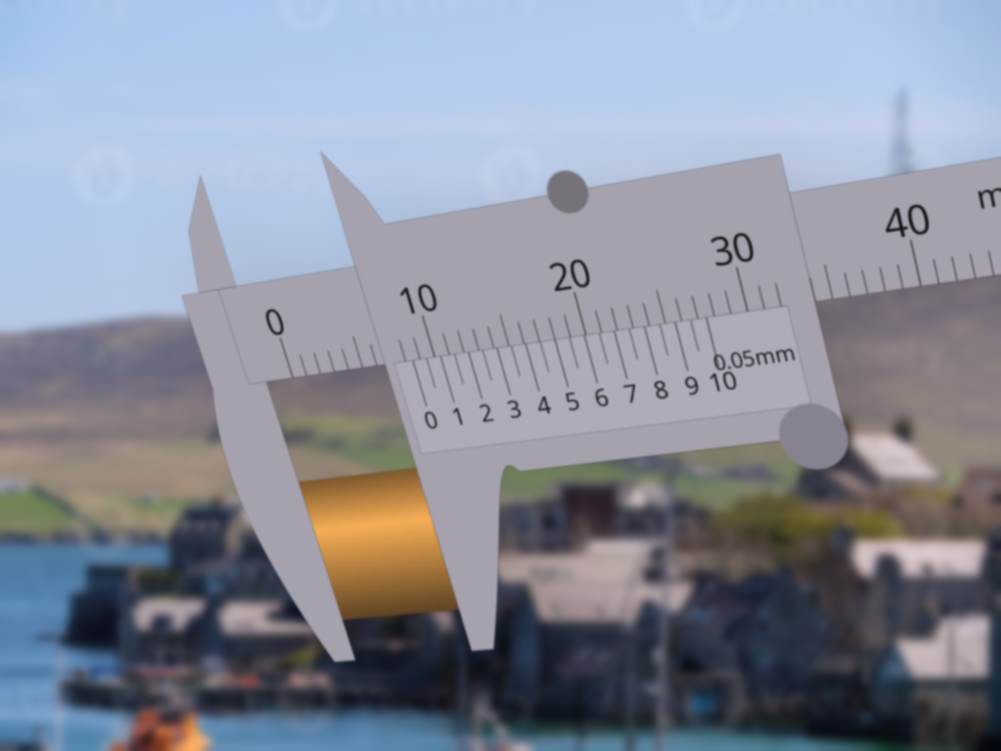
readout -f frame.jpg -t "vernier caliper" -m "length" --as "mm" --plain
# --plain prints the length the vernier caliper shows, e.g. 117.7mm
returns 8.5mm
